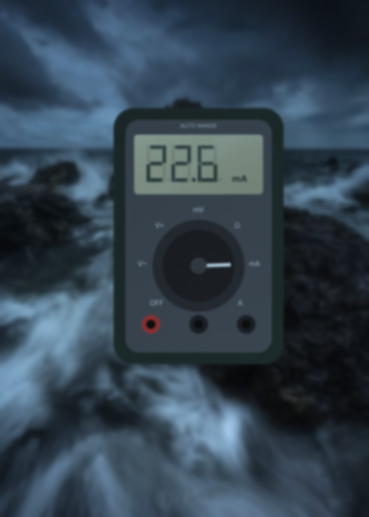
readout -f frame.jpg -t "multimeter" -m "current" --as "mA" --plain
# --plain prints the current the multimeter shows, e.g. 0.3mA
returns 22.6mA
